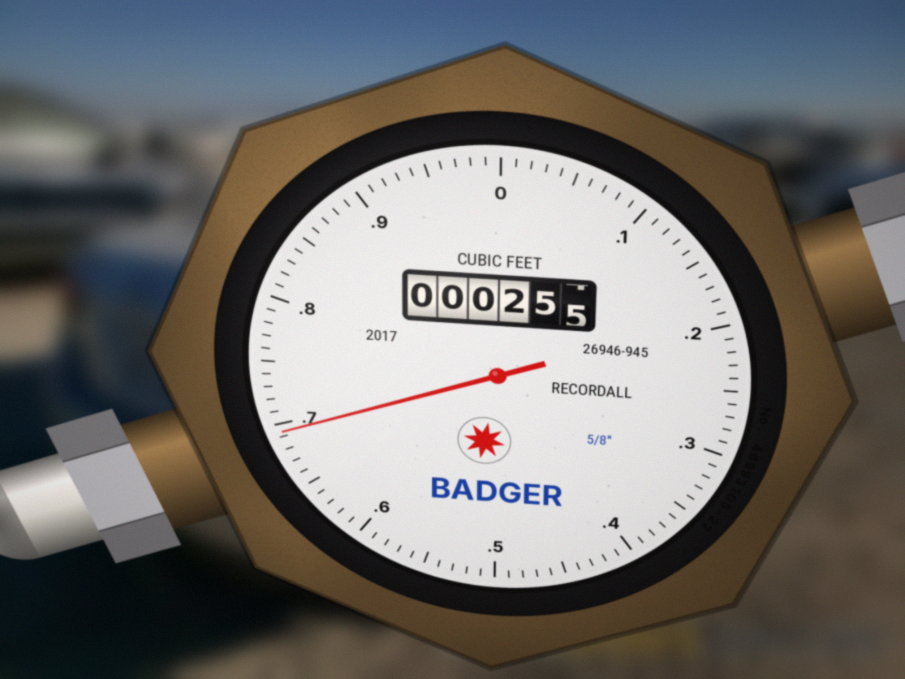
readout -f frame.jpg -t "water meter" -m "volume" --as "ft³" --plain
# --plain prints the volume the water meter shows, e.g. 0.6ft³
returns 254.69ft³
